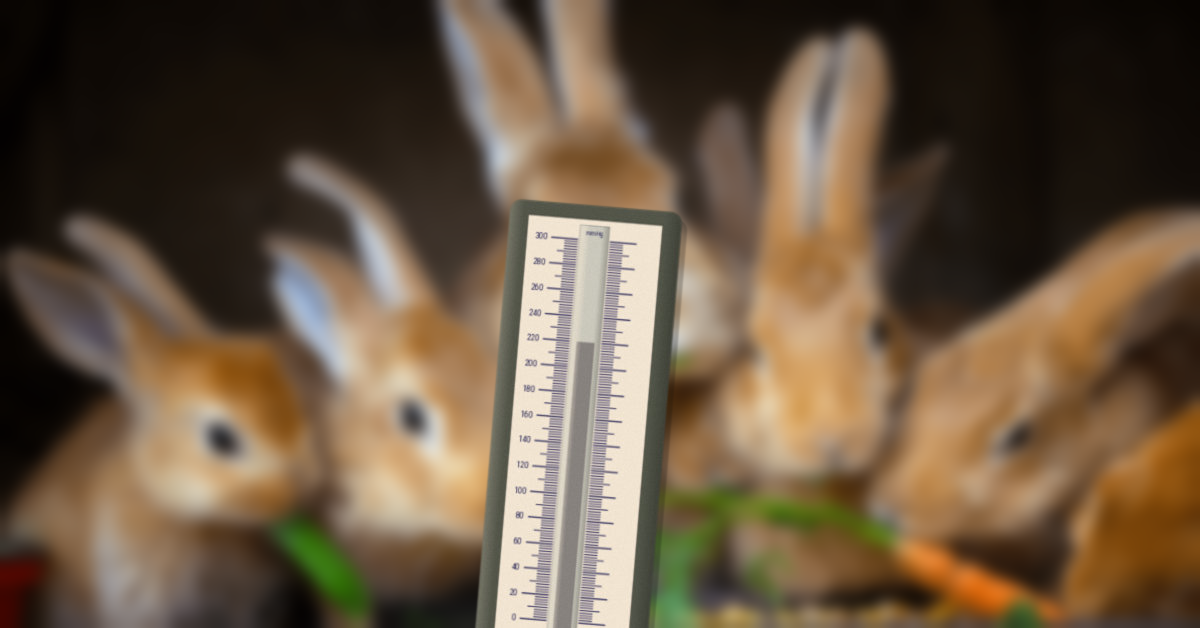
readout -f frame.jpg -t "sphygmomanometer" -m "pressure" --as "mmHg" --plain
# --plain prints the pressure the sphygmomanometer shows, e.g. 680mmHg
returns 220mmHg
